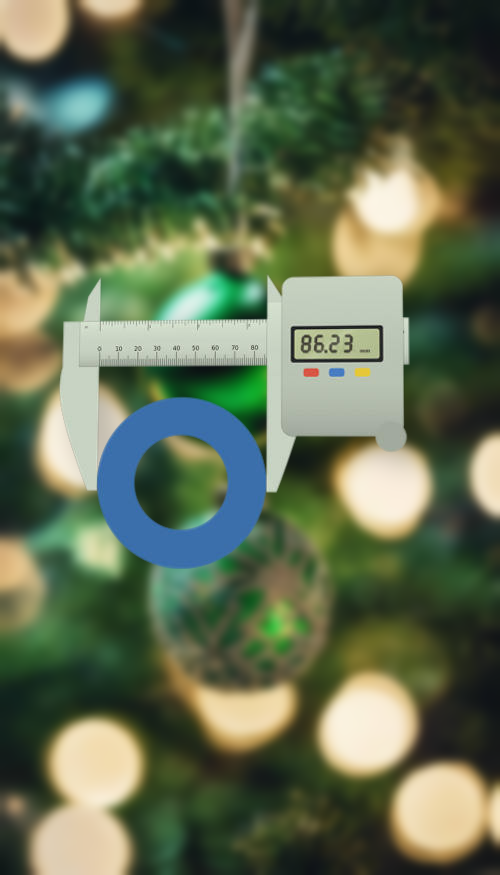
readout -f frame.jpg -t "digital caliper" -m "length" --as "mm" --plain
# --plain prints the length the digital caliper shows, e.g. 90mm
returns 86.23mm
